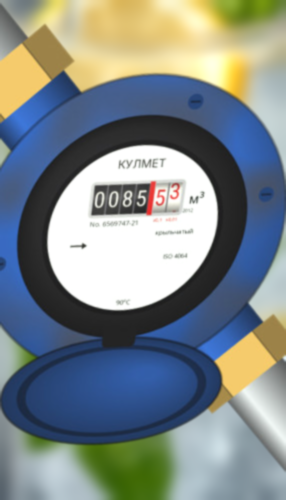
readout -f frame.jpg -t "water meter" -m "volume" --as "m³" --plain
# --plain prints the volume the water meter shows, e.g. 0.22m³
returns 85.53m³
